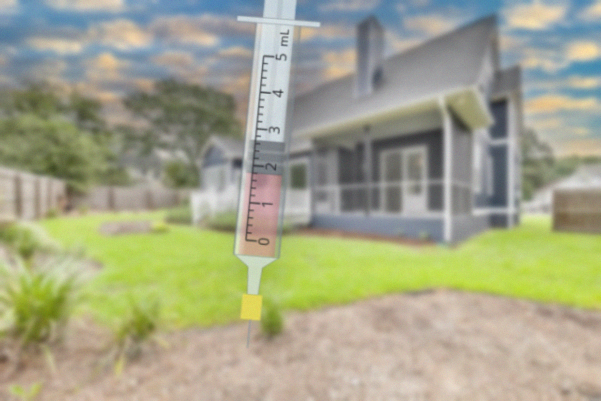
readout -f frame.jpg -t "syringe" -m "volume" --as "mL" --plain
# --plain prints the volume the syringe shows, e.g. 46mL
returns 1.8mL
